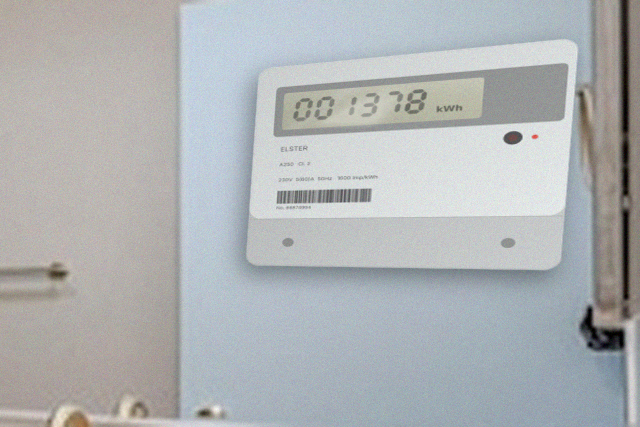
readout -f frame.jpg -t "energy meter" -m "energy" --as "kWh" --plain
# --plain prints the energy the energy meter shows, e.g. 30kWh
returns 1378kWh
